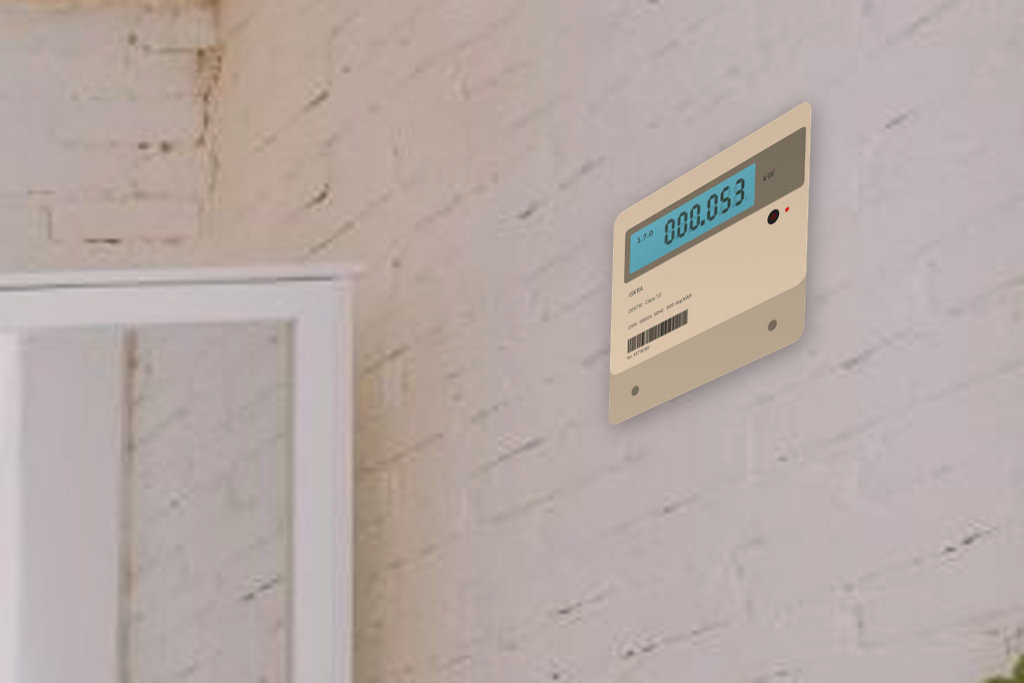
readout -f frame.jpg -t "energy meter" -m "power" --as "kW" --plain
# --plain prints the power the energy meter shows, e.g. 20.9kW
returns 0.053kW
